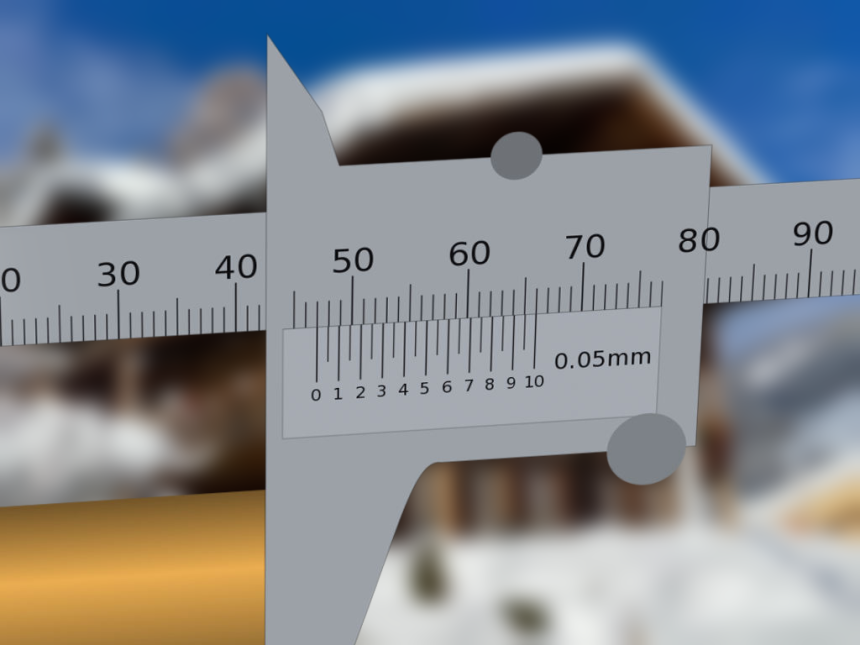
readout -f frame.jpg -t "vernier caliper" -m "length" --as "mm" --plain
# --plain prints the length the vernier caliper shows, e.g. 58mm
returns 47.0mm
